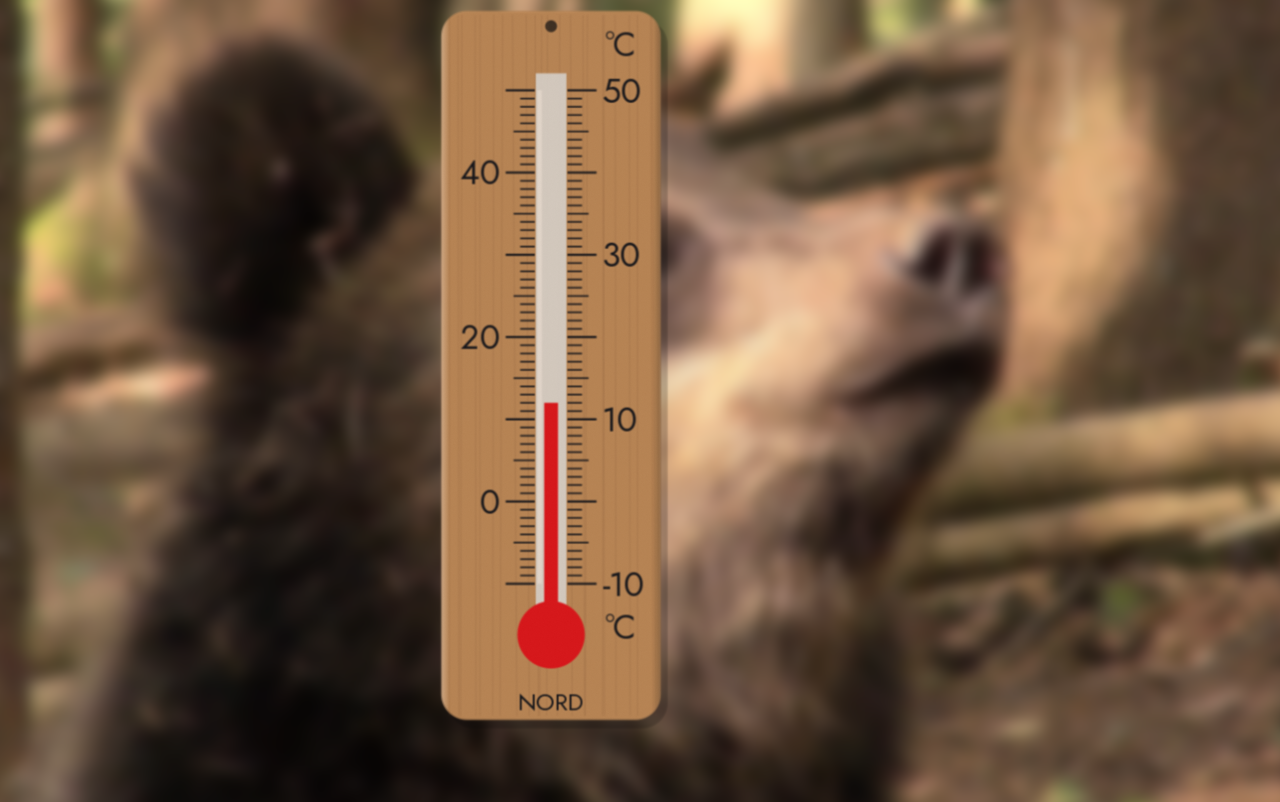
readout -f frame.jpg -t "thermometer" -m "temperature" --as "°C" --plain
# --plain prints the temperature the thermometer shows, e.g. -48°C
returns 12°C
